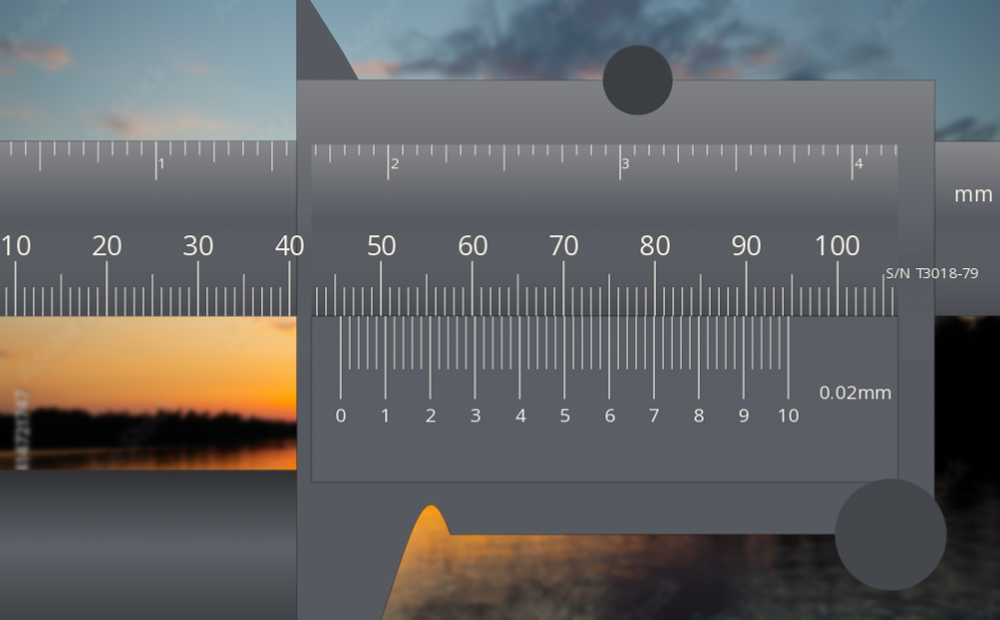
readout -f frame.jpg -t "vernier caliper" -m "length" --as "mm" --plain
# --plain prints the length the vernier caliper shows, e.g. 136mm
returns 45.6mm
